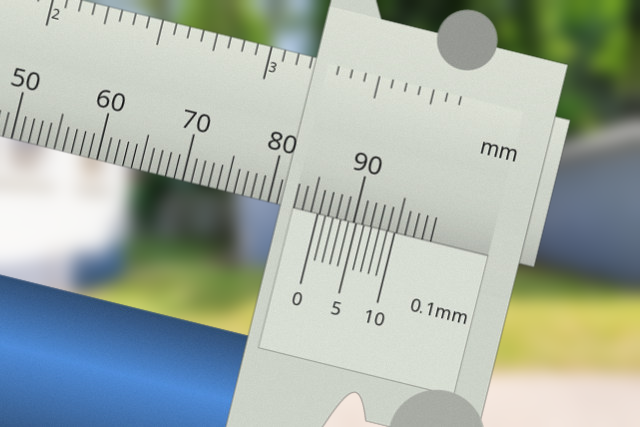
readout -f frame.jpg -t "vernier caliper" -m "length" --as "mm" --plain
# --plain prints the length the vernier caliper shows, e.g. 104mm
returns 85.8mm
